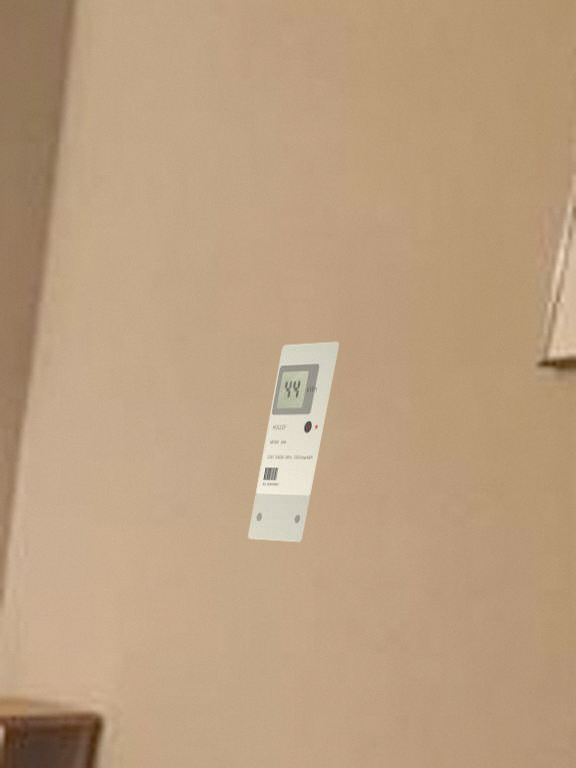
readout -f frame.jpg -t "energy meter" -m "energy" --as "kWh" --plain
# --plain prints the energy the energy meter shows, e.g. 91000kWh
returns 44kWh
